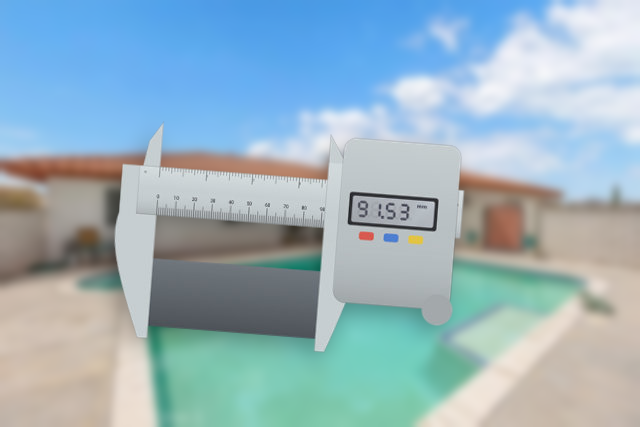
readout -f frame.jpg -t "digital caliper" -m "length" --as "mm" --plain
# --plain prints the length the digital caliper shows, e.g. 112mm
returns 91.53mm
